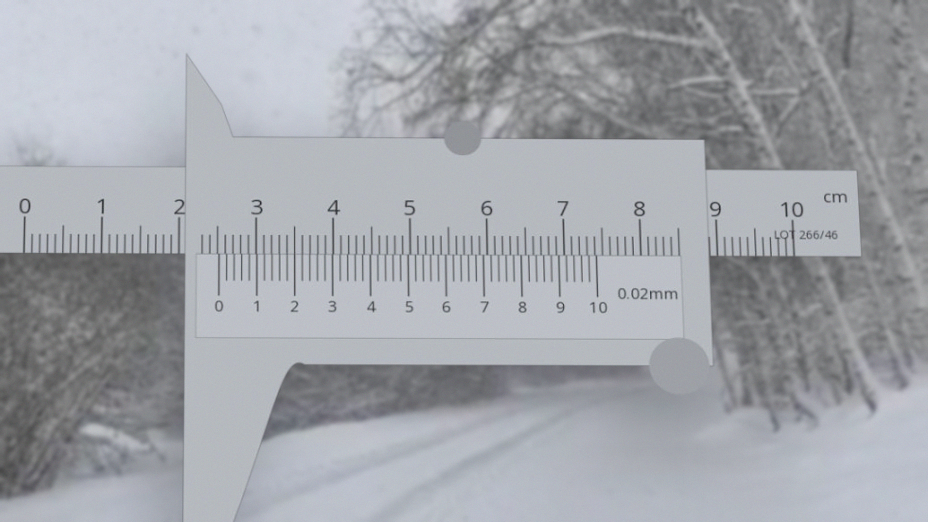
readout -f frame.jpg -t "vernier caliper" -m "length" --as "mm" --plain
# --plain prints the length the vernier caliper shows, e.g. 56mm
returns 25.2mm
